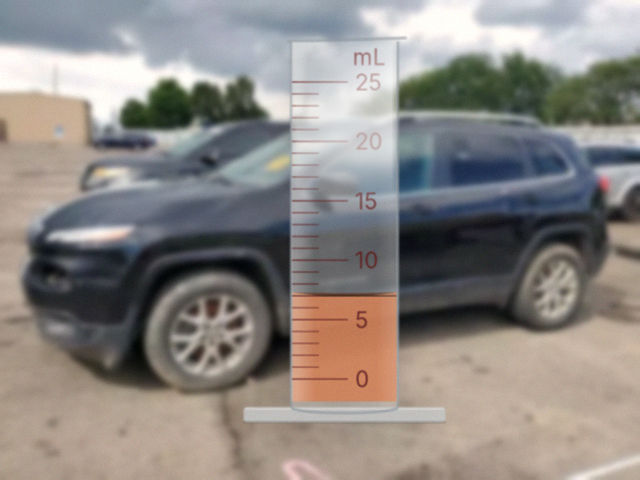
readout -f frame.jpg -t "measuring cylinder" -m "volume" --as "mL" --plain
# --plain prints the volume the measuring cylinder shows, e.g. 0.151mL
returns 7mL
